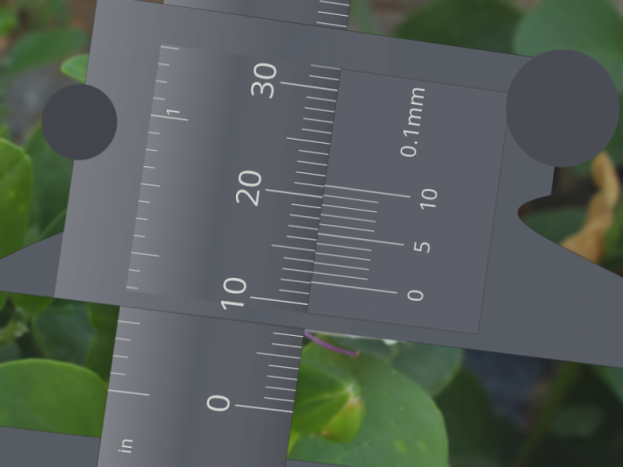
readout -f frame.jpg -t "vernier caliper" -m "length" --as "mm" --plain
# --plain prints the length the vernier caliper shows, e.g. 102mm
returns 12.1mm
